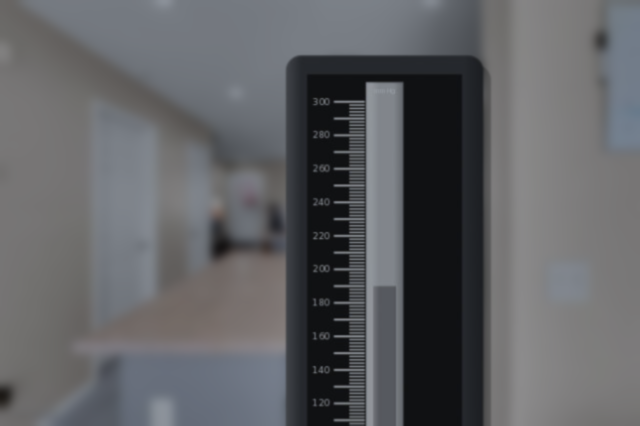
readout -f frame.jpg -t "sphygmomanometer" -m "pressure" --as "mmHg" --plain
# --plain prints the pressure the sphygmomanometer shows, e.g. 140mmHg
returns 190mmHg
